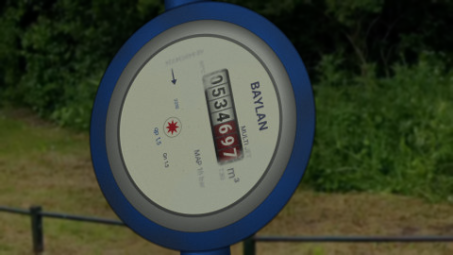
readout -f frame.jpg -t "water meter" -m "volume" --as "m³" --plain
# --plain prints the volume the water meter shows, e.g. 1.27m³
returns 534.697m³
